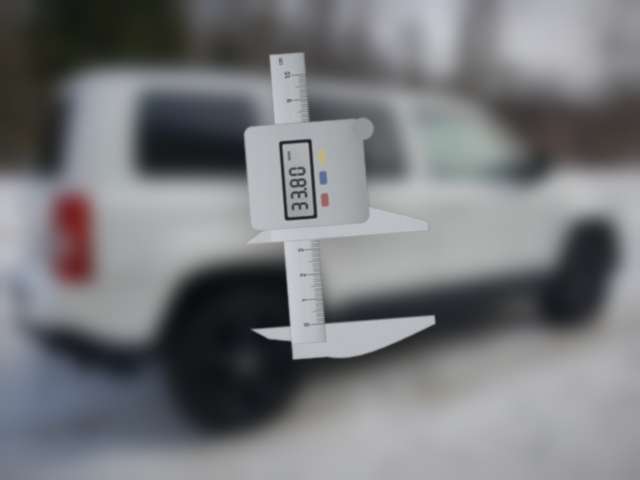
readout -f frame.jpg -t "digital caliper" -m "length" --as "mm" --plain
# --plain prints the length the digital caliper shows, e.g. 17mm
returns 33.80mm
